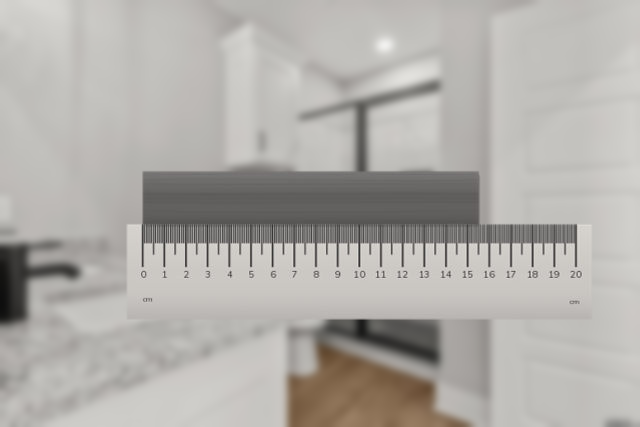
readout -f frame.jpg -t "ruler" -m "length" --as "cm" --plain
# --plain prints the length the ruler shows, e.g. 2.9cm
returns 15.5cm
